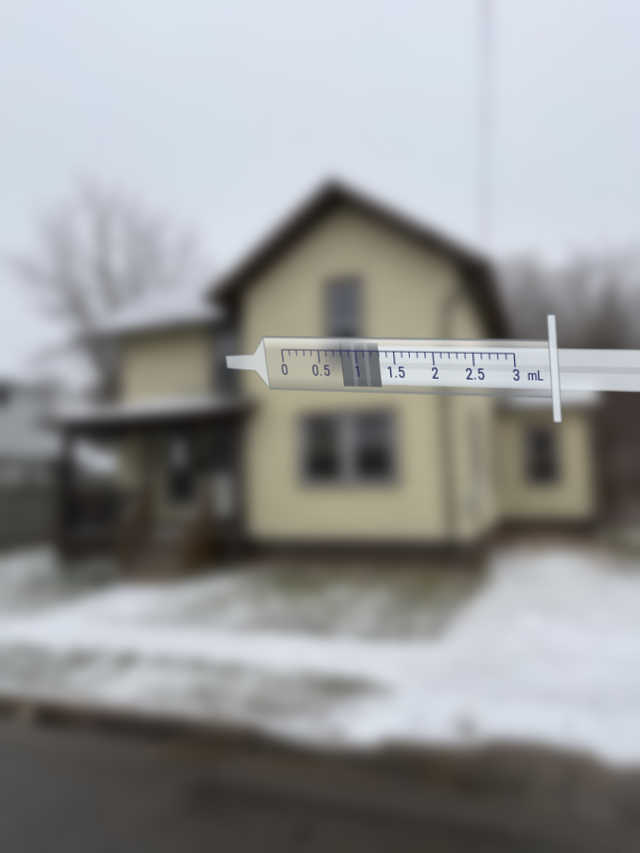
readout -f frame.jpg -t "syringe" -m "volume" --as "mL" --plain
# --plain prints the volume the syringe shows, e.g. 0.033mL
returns 0.8mL
